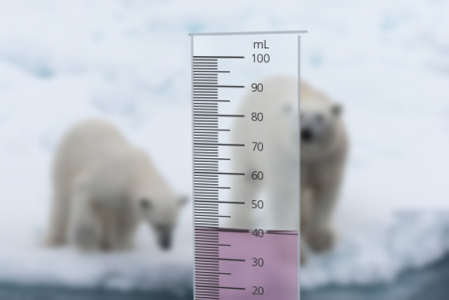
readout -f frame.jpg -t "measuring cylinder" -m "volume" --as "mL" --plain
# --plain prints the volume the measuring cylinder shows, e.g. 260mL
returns 40mL
